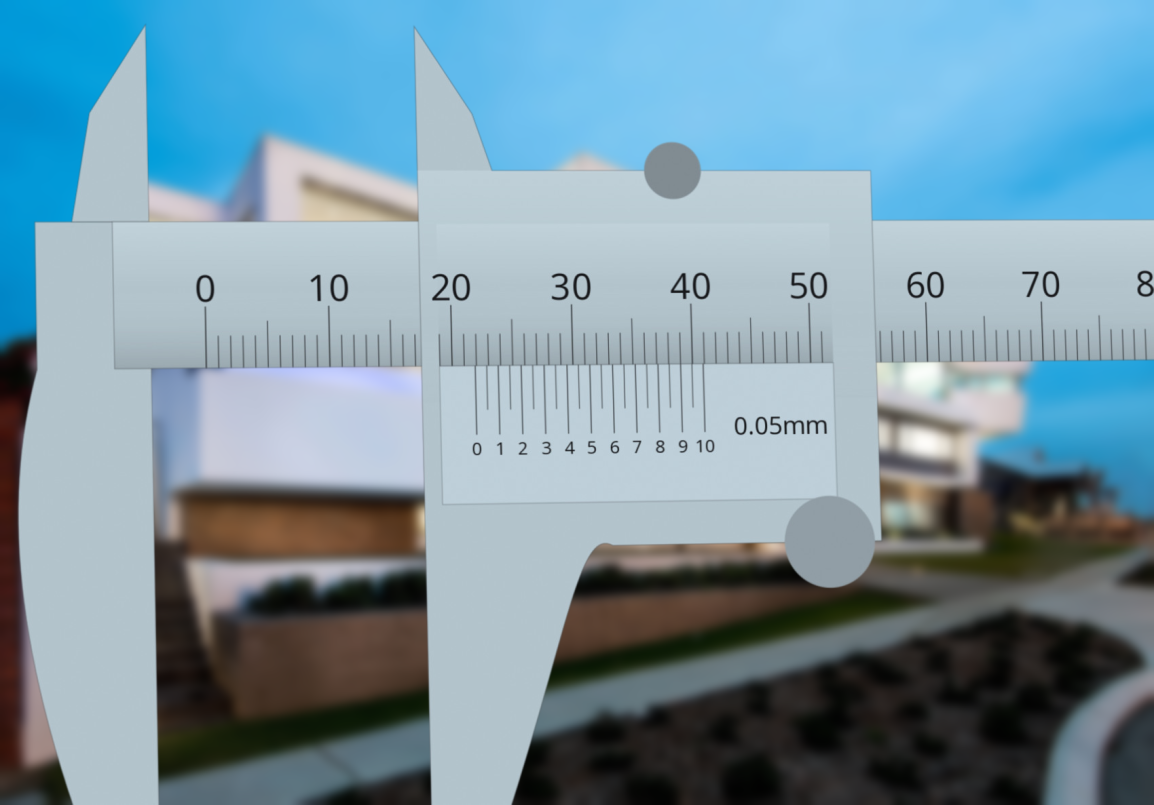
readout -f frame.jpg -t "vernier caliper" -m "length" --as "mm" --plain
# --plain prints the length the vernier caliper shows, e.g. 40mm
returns 21.9mm
